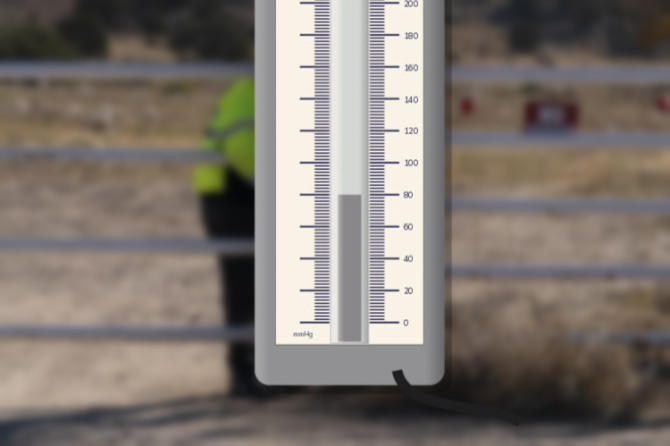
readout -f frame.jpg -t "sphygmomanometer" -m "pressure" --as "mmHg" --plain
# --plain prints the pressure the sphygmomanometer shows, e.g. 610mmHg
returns 80mmHg
